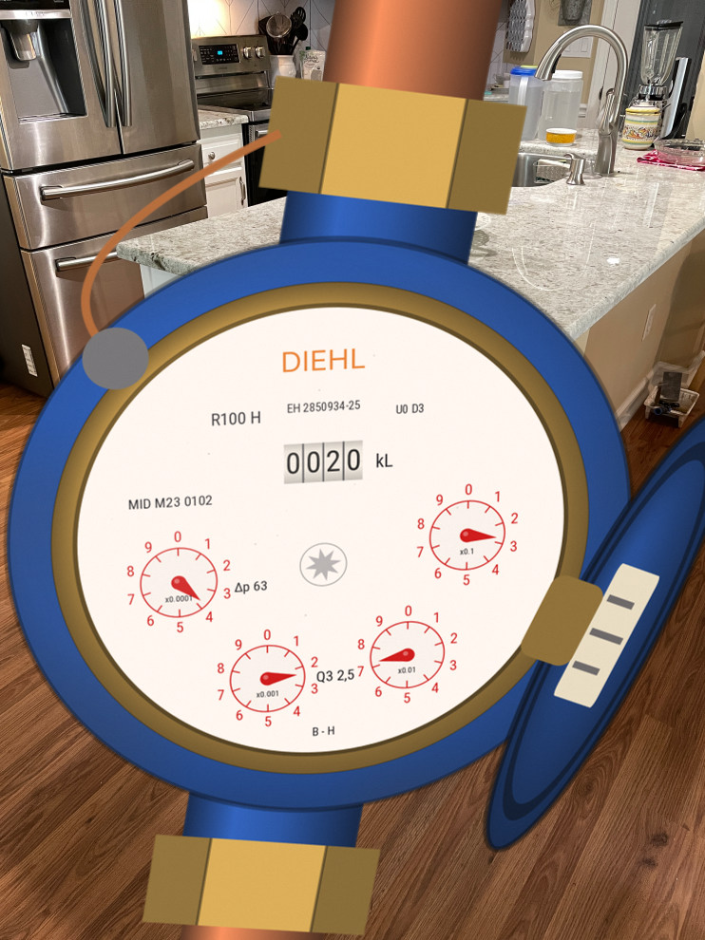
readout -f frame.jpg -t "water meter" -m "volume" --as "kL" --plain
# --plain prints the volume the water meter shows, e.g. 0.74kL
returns 20.2723kL
